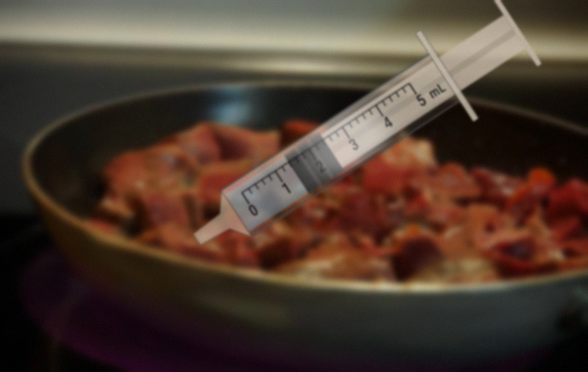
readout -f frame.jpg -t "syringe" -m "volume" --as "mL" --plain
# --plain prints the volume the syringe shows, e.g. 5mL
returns 1.4mL
